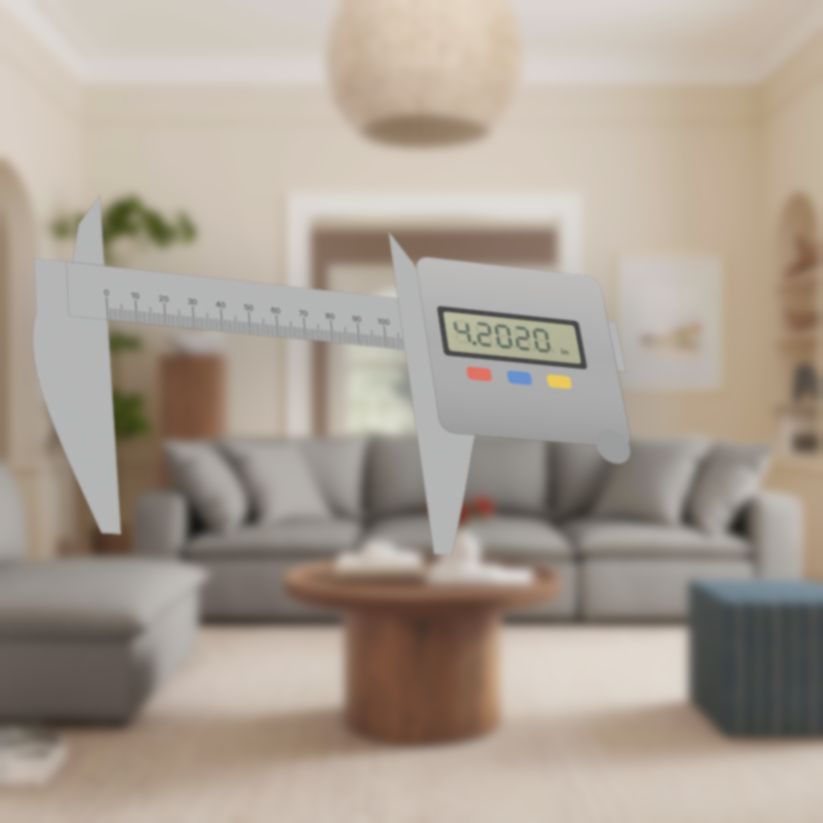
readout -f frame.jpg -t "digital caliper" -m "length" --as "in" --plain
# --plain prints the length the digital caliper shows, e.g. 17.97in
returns 4.2020in
